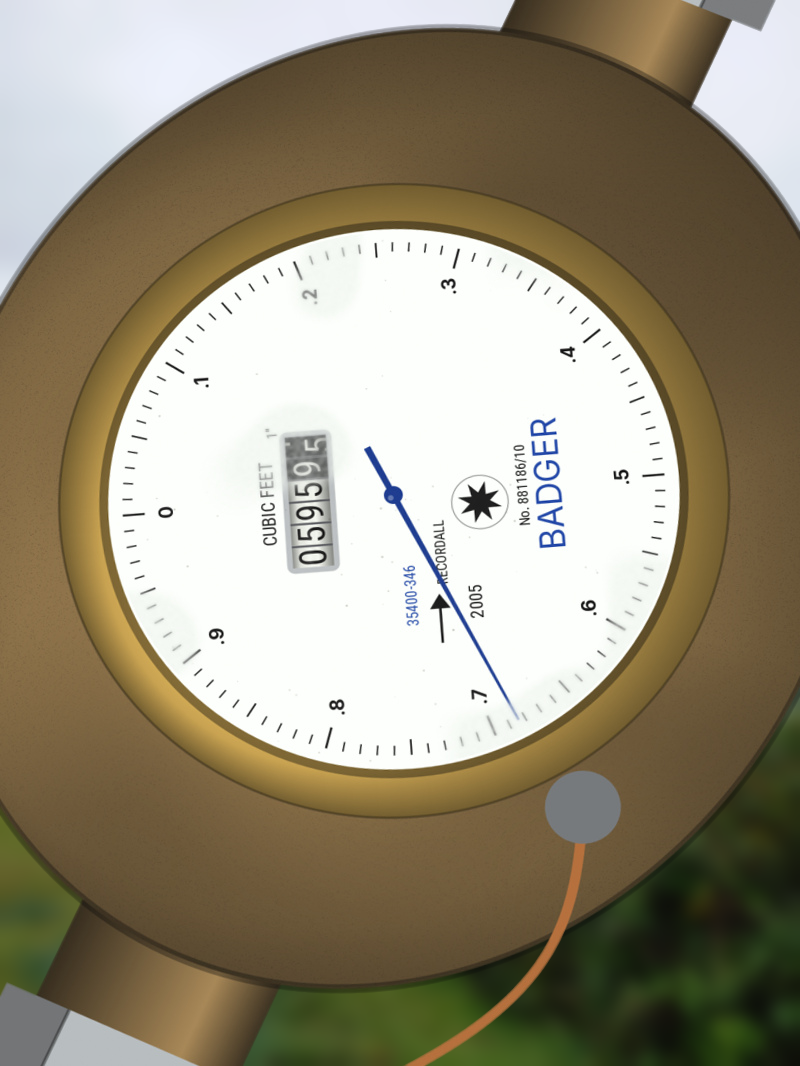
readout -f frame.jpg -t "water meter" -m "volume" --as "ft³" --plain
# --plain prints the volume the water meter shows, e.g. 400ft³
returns 59594.68ft³
